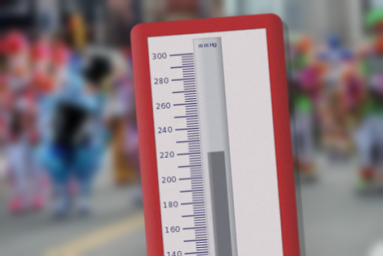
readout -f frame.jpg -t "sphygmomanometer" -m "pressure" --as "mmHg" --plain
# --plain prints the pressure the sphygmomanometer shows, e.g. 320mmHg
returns 220mmHg
